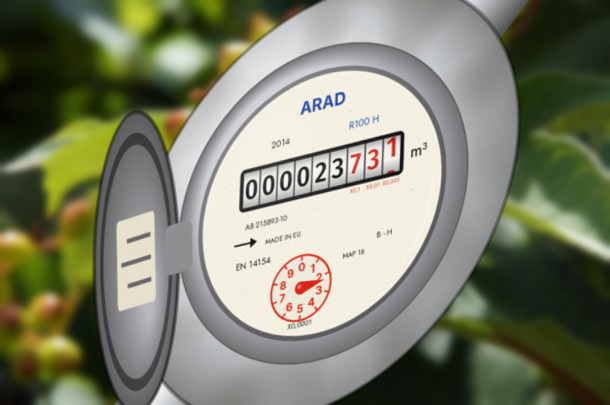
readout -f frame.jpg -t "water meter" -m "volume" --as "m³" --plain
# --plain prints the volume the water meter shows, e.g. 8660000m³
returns 23.7312m³
